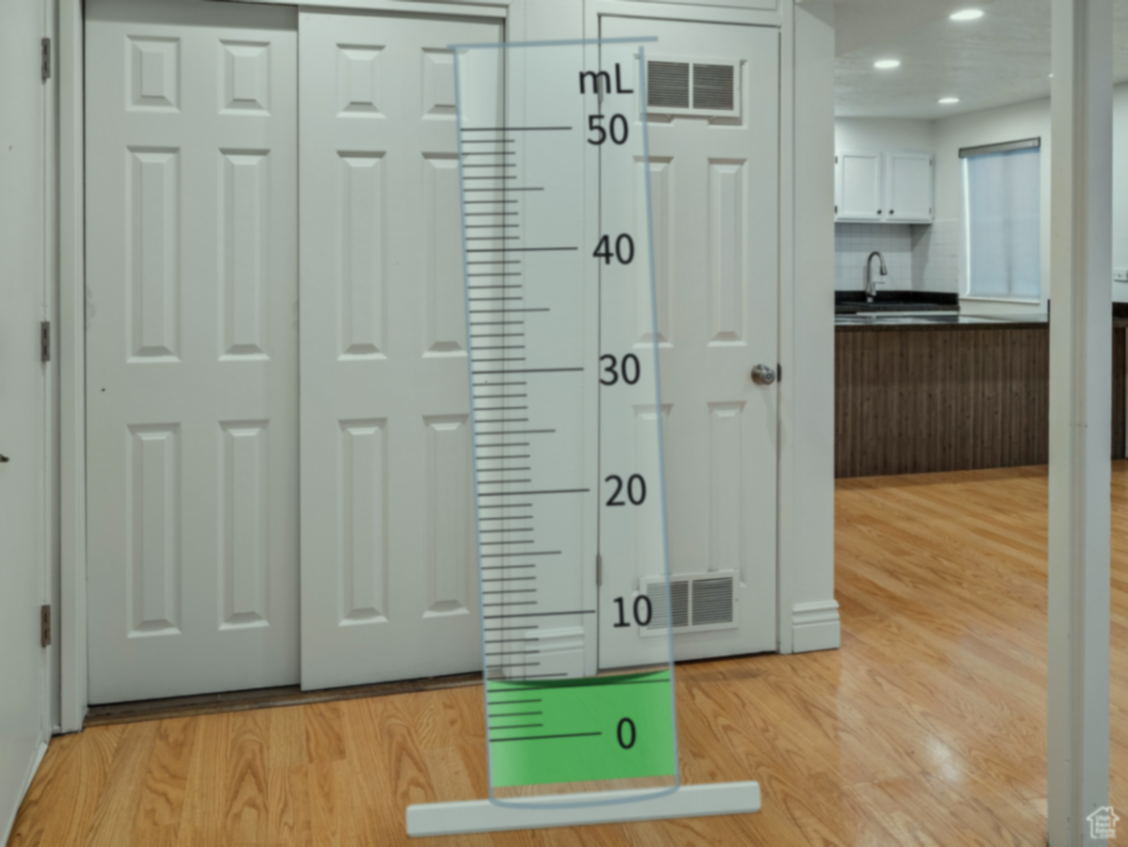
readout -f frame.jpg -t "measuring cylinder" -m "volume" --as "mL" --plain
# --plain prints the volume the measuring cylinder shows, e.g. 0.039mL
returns 4mL
